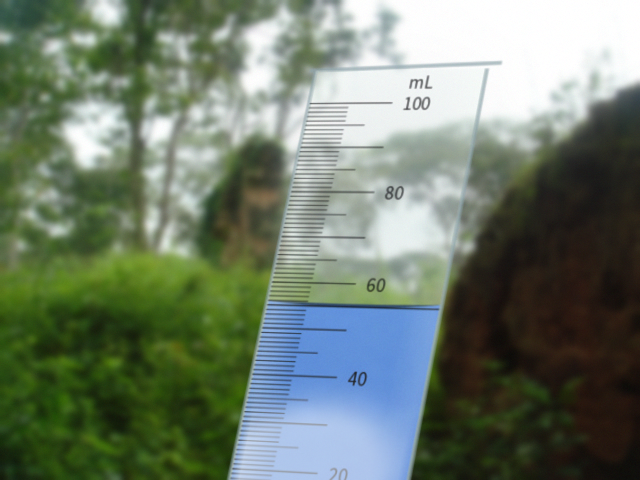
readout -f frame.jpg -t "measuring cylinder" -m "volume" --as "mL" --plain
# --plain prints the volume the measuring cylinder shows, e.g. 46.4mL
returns 55mL
